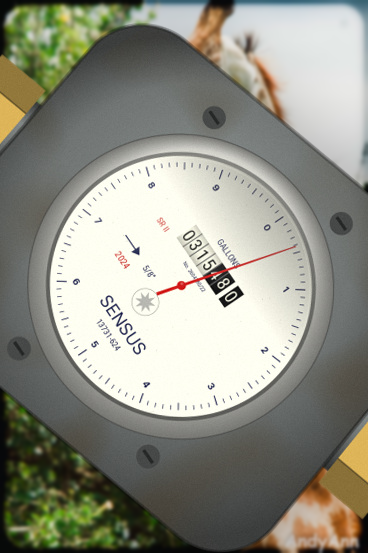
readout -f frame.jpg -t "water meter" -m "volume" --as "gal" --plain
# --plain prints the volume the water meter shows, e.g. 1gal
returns 315480.4gal
